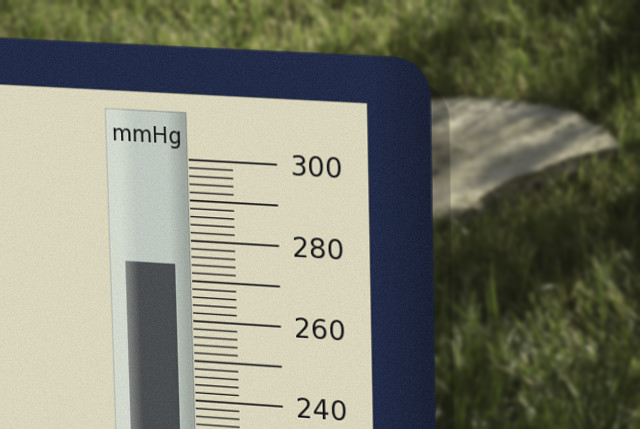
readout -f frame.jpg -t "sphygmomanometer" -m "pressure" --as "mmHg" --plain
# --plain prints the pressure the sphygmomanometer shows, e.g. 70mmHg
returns 274mmHg
